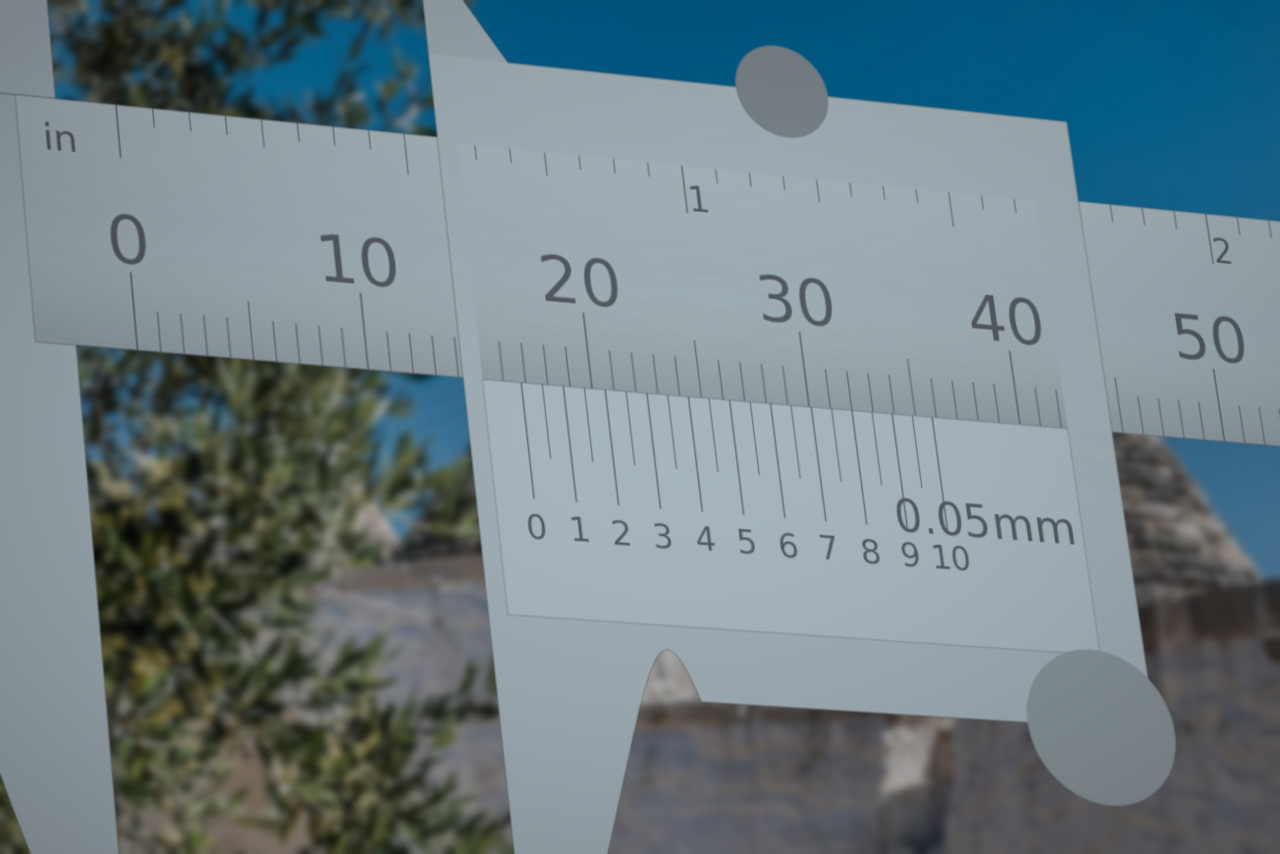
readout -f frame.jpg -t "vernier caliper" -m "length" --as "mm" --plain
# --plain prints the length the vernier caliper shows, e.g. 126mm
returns 16.8mm
